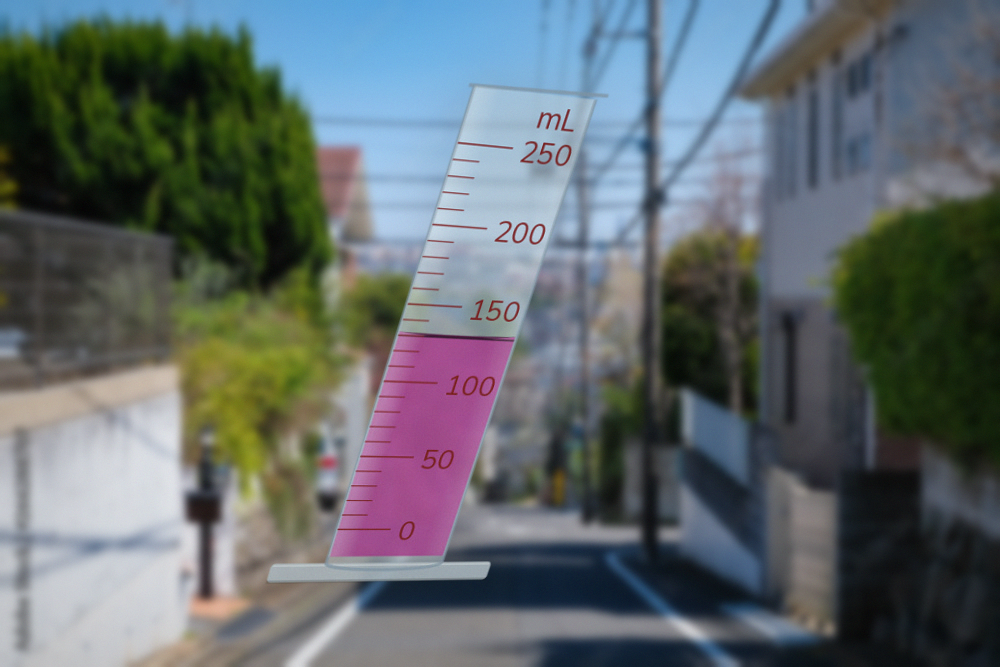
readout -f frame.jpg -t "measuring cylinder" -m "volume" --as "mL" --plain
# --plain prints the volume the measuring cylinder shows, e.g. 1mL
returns 130mL
